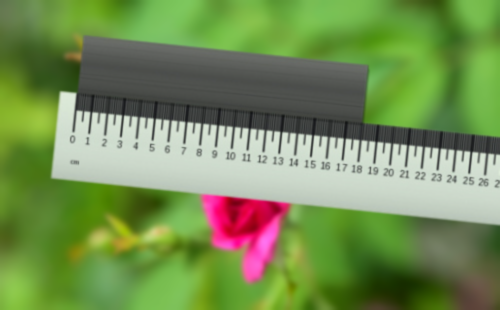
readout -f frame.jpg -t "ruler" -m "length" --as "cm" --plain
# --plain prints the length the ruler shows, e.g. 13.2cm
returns 18cm
